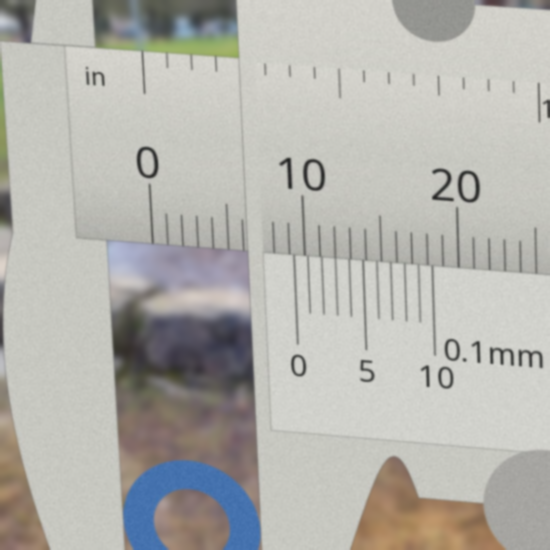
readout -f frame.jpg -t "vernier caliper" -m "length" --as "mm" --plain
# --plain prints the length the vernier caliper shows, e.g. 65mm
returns 9.3mm
